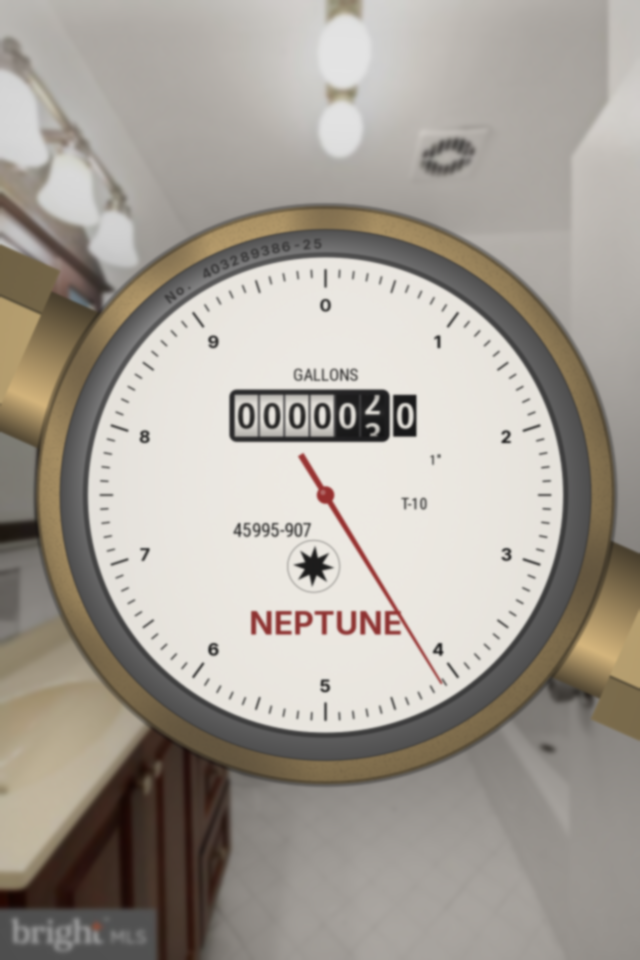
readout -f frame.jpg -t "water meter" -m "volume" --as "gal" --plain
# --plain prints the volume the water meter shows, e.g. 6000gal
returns 24.1gal
